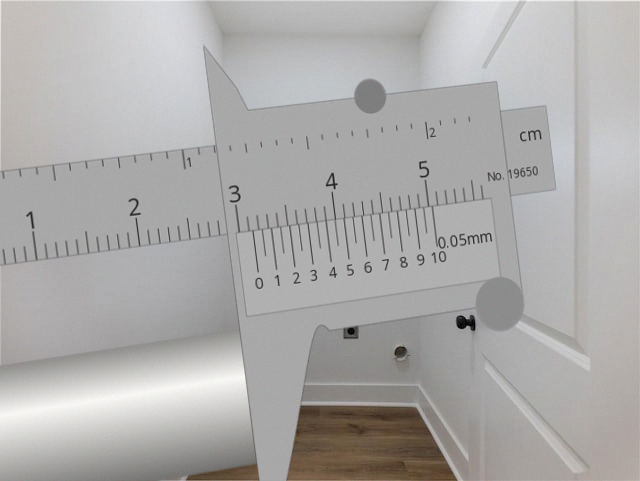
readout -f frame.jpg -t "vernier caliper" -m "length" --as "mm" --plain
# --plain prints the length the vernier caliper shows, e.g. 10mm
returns 31.4mm
